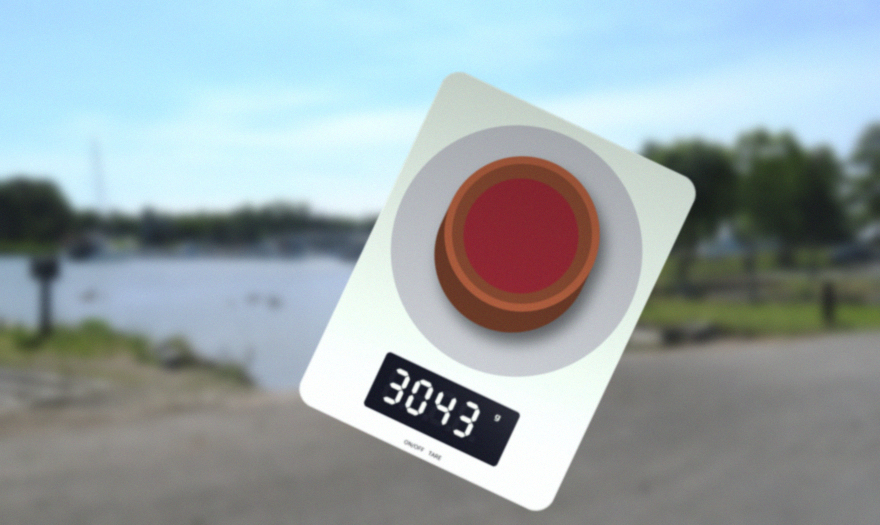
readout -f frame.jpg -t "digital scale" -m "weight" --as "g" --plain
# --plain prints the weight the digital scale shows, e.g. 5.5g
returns 3043g
